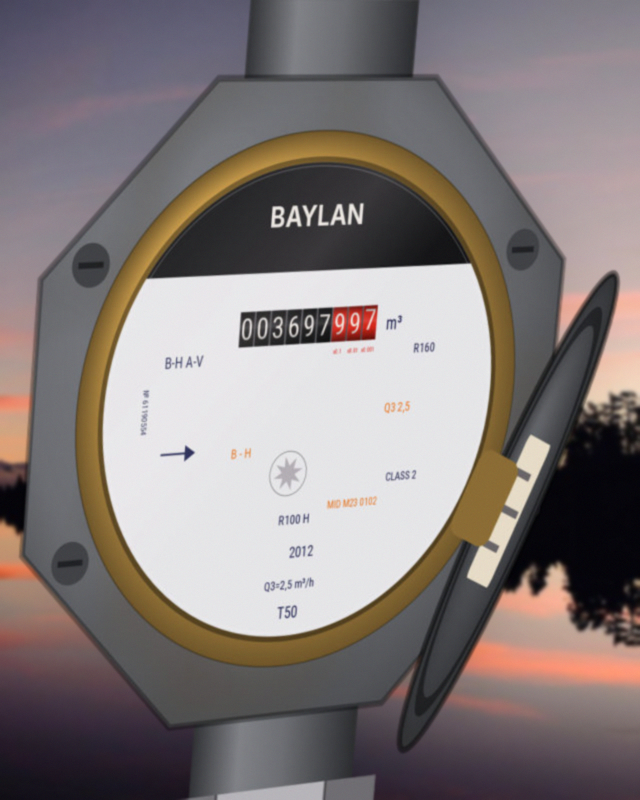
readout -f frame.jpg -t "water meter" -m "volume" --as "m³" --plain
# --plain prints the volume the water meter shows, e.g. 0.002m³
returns 3697.997m³
